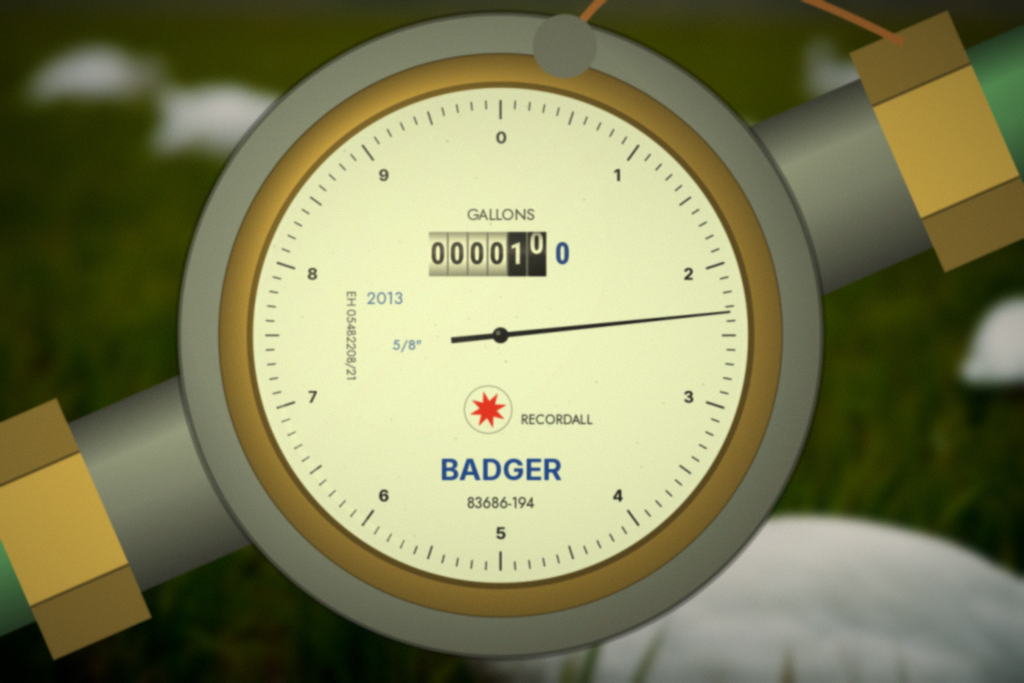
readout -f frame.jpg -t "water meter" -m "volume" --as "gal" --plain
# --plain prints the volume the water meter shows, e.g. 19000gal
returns 102.3gal
